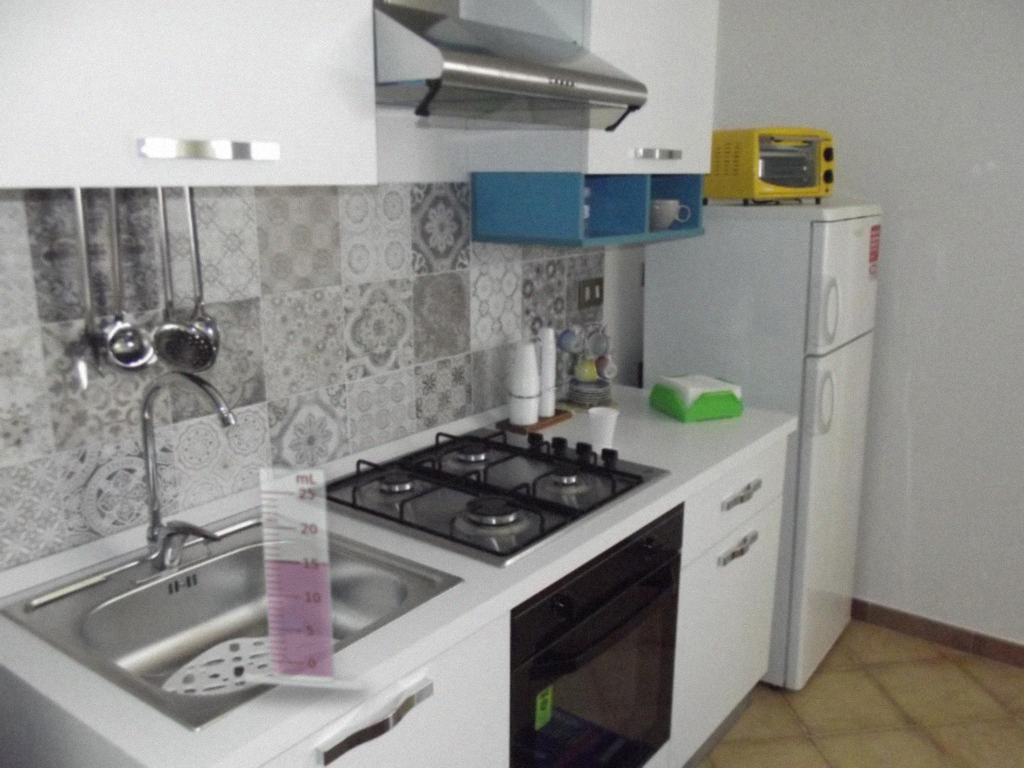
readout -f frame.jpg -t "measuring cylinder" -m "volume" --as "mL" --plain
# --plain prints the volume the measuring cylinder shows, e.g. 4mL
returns 15mL
